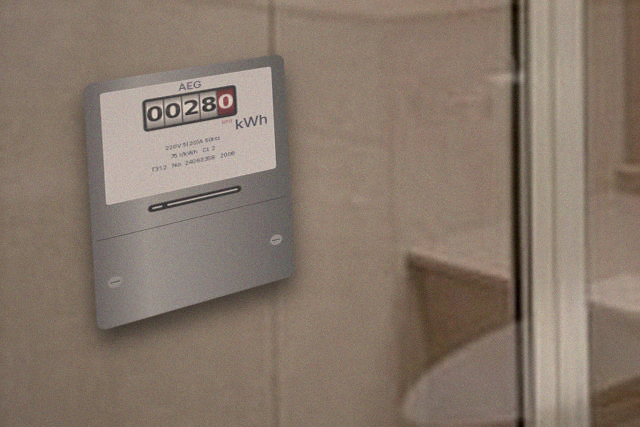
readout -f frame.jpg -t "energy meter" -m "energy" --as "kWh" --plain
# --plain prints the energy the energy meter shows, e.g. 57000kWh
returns 28.0kWh
